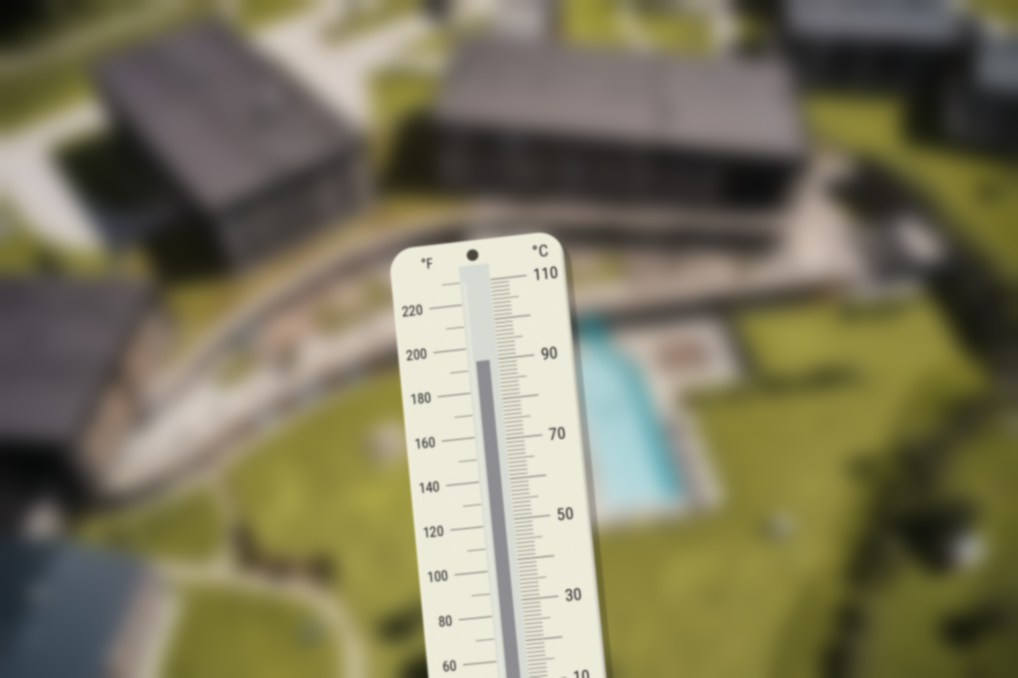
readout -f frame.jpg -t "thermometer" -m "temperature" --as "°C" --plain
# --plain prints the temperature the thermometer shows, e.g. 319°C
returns 90°C
